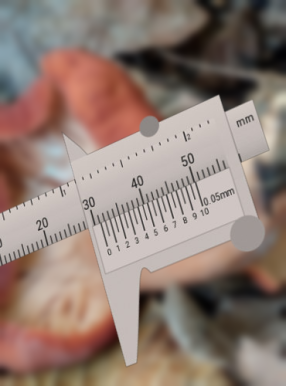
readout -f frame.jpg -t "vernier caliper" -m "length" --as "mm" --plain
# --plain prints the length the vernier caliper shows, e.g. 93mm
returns 31.2mm
